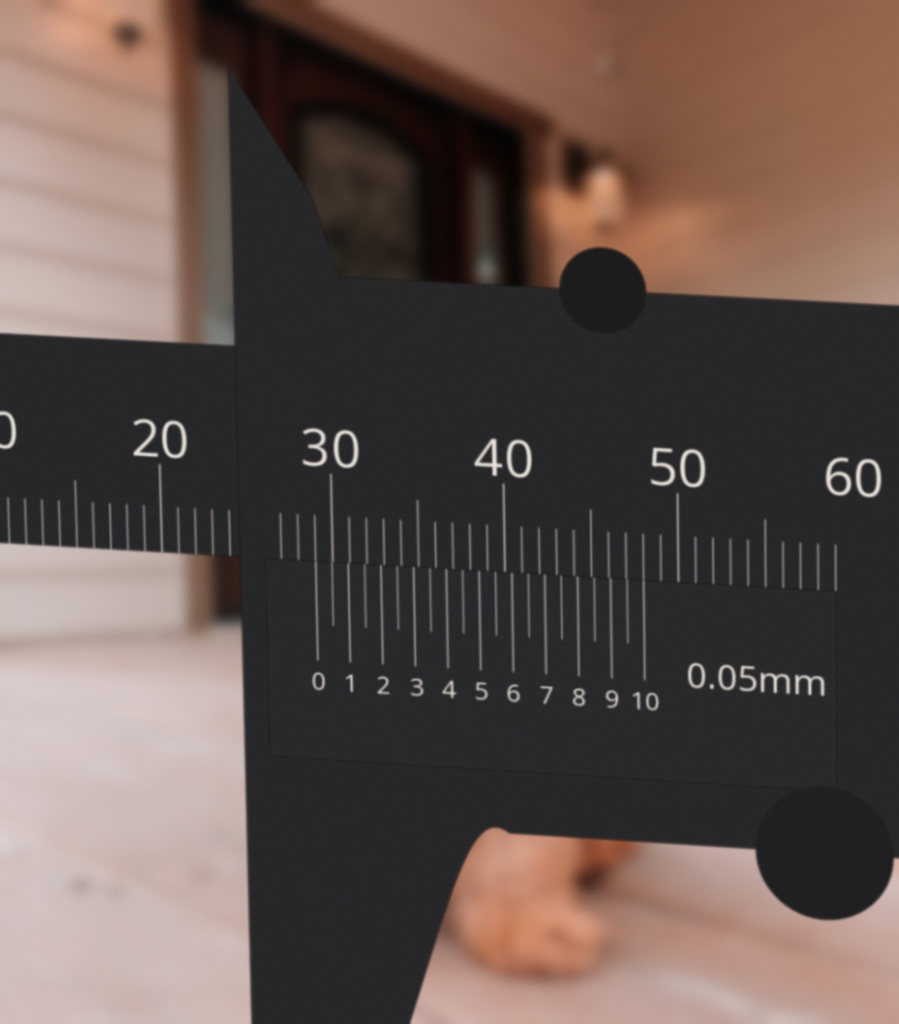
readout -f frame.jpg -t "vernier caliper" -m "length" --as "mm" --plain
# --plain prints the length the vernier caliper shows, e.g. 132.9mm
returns 29.0mm
